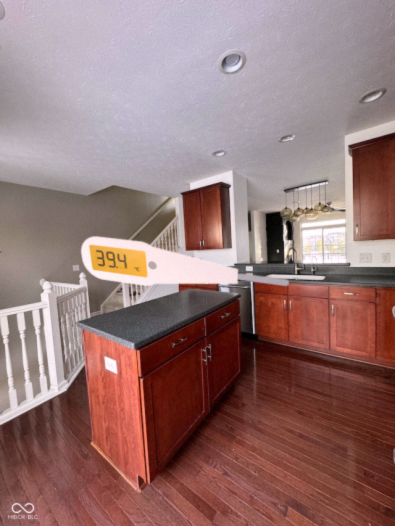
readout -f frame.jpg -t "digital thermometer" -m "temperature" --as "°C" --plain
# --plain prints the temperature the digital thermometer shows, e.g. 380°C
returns 39.4°C
